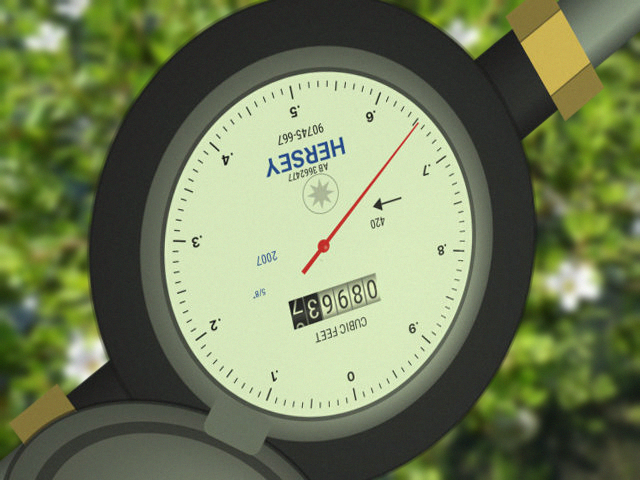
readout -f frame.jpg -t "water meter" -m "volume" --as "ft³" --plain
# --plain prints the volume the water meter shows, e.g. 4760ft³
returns 89636.65ft³
